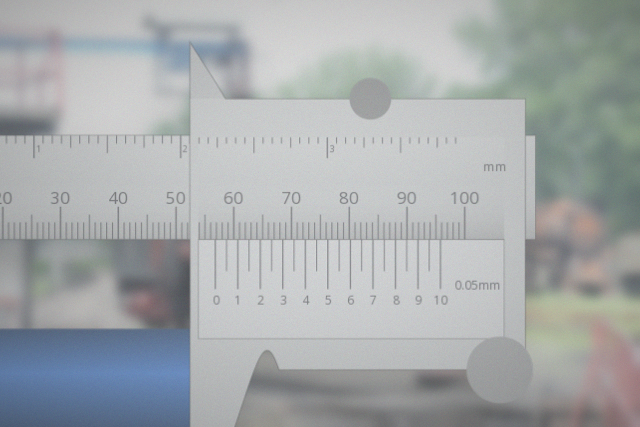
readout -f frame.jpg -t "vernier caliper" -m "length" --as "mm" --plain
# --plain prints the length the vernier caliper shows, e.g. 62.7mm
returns 56.8mm
